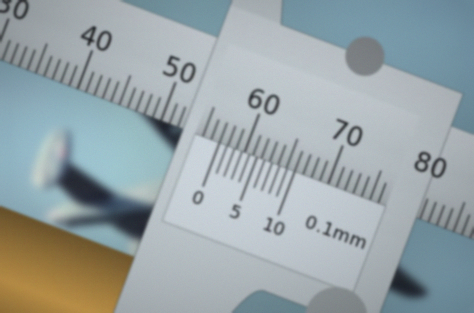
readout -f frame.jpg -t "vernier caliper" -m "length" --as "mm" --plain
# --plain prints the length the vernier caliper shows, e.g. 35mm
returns 57.0mm
